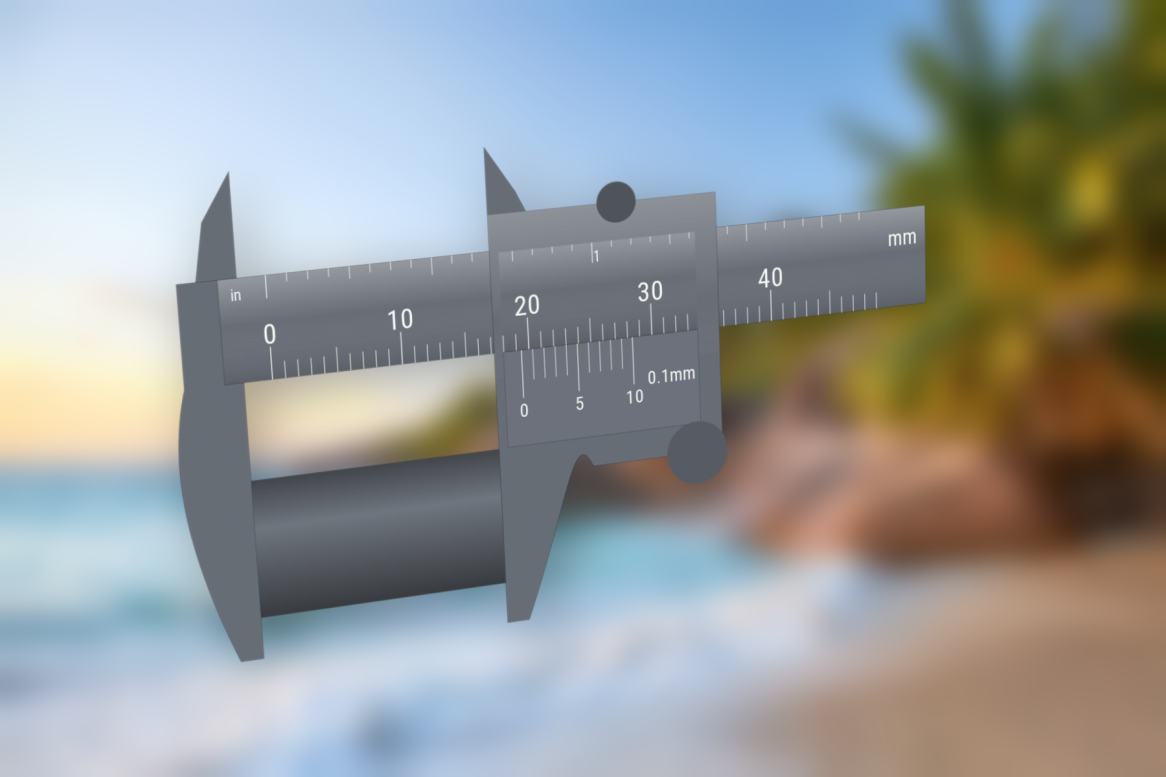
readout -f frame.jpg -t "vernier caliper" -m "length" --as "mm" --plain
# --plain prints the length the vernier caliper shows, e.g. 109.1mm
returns 19.4mm
